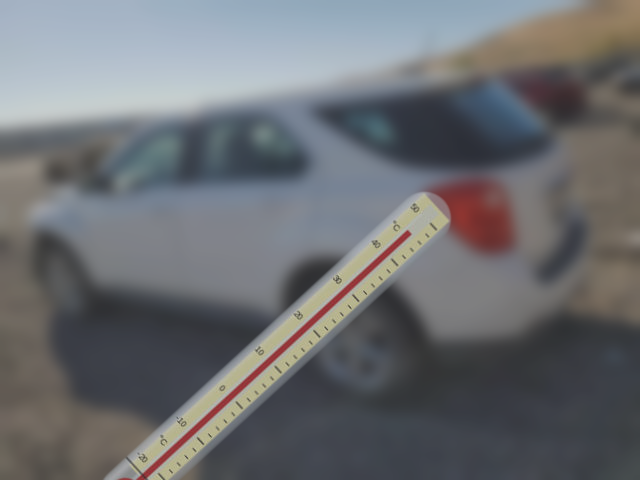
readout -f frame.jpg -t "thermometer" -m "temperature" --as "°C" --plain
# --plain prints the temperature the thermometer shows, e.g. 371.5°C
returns 46°C
